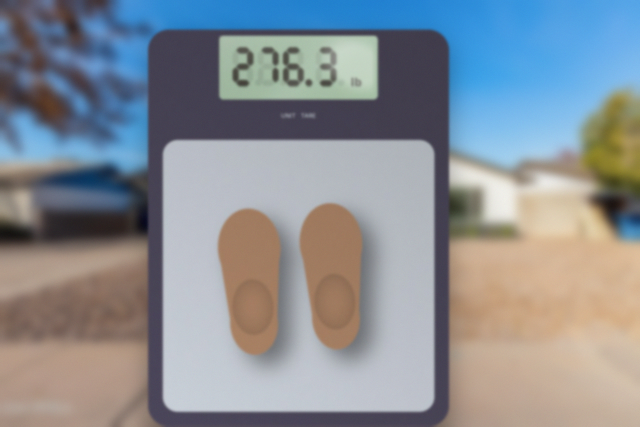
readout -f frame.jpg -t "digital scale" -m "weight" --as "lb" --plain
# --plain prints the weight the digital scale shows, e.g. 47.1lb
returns 276.3lb
